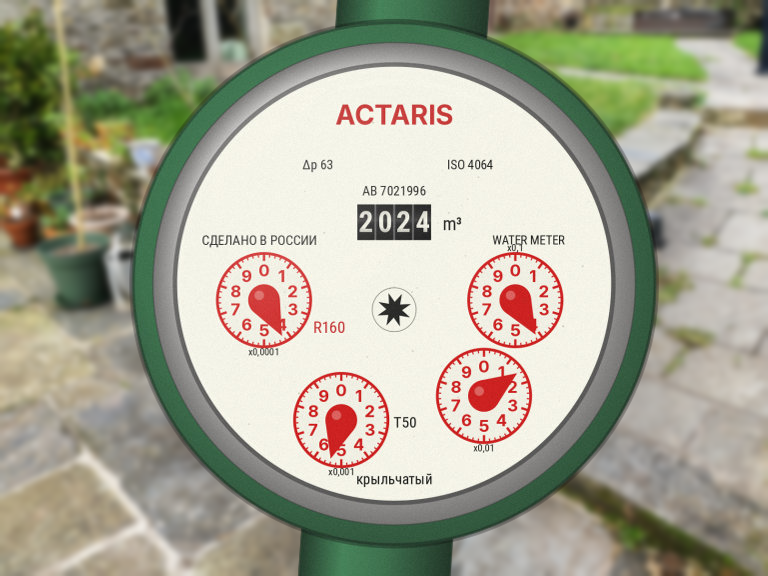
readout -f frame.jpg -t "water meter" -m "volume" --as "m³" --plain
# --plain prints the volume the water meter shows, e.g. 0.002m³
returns 2024.4154m³
